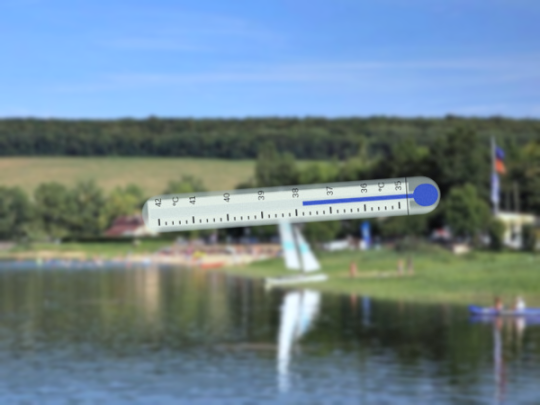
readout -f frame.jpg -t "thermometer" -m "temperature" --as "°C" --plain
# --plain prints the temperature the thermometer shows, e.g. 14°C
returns 37.8°C
